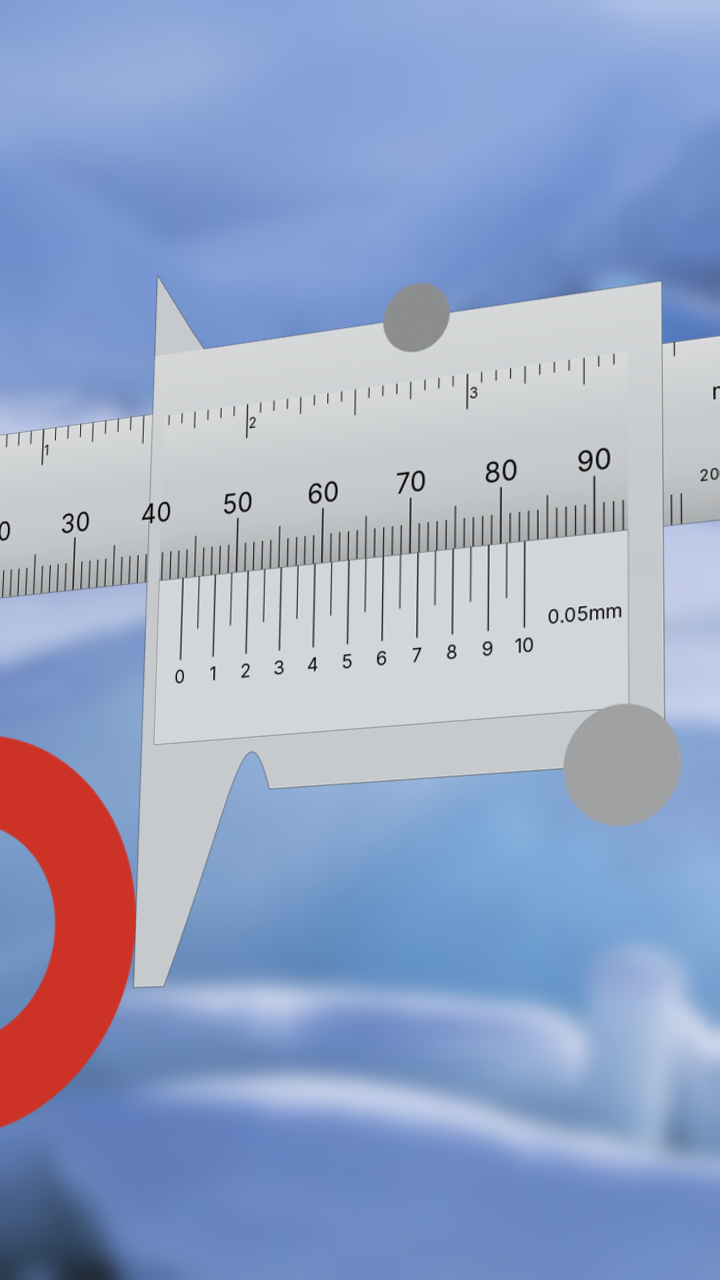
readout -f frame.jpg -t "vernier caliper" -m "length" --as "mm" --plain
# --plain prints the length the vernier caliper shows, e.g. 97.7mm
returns 43.6mm
